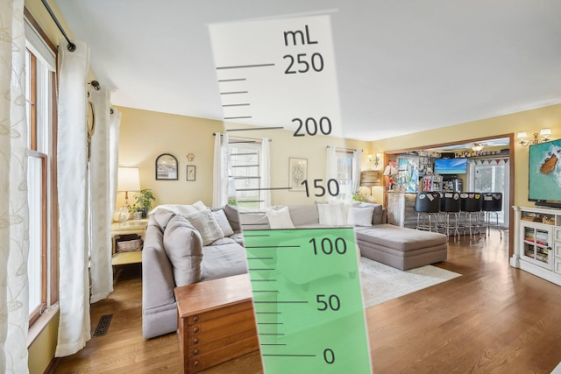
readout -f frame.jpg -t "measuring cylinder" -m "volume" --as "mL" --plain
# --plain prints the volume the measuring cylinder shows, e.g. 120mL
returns 115mL
